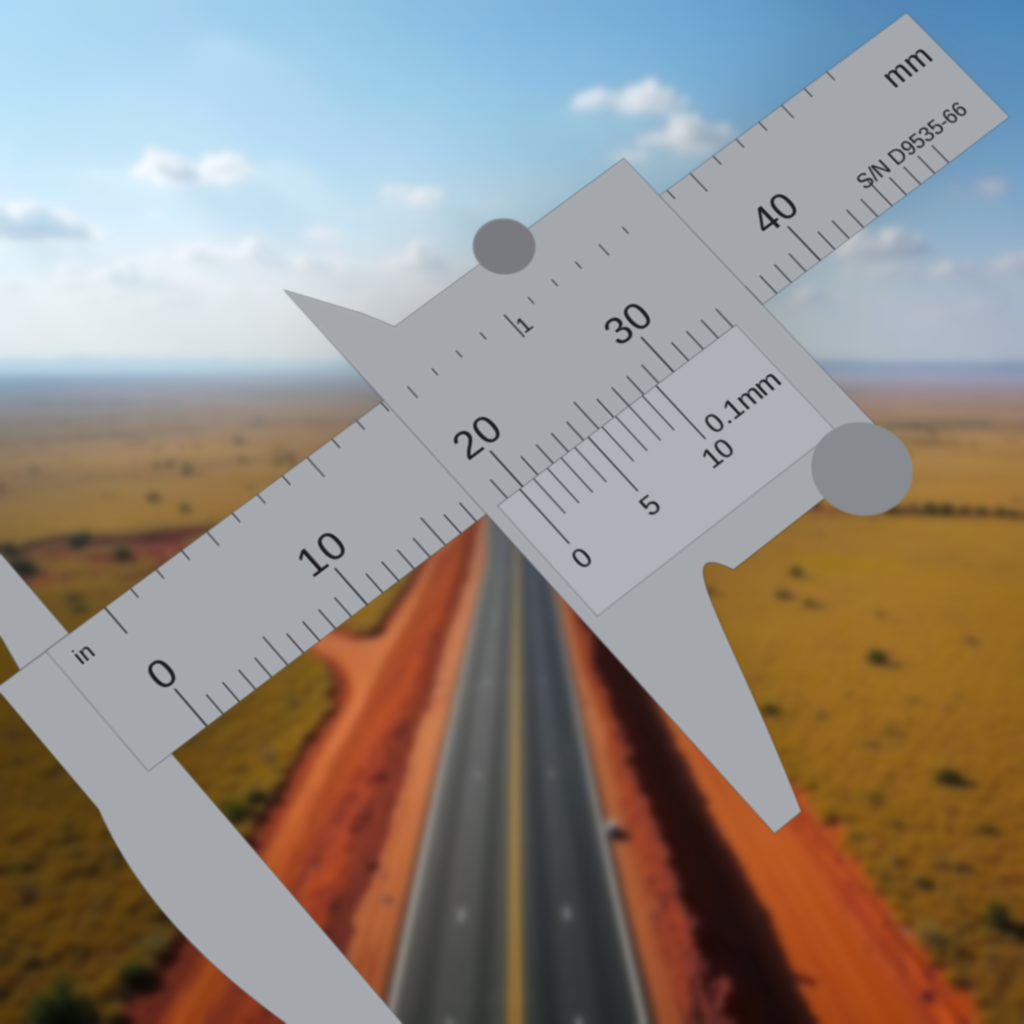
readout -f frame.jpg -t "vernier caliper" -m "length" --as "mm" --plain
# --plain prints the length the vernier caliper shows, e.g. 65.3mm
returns 19.8mm
